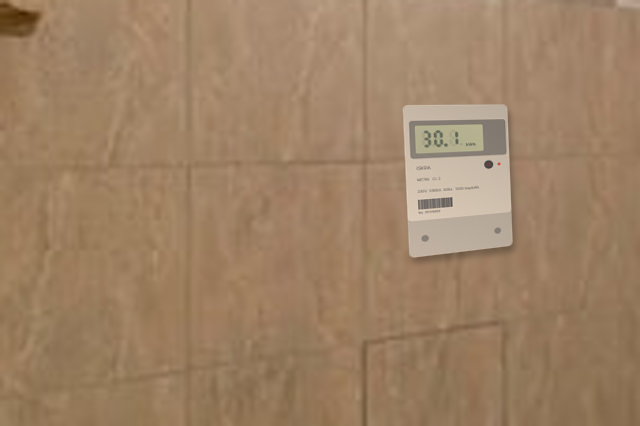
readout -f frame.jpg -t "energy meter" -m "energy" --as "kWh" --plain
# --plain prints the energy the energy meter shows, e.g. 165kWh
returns 30.1kWh
